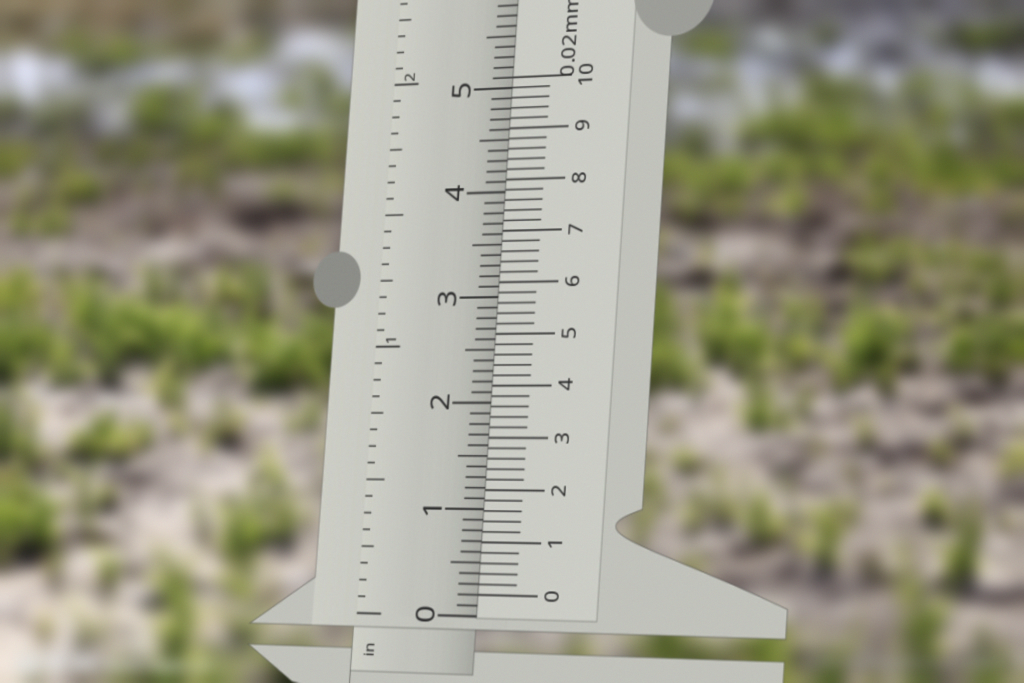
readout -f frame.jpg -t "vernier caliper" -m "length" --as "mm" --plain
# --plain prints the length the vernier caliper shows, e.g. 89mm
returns 2.0mm
